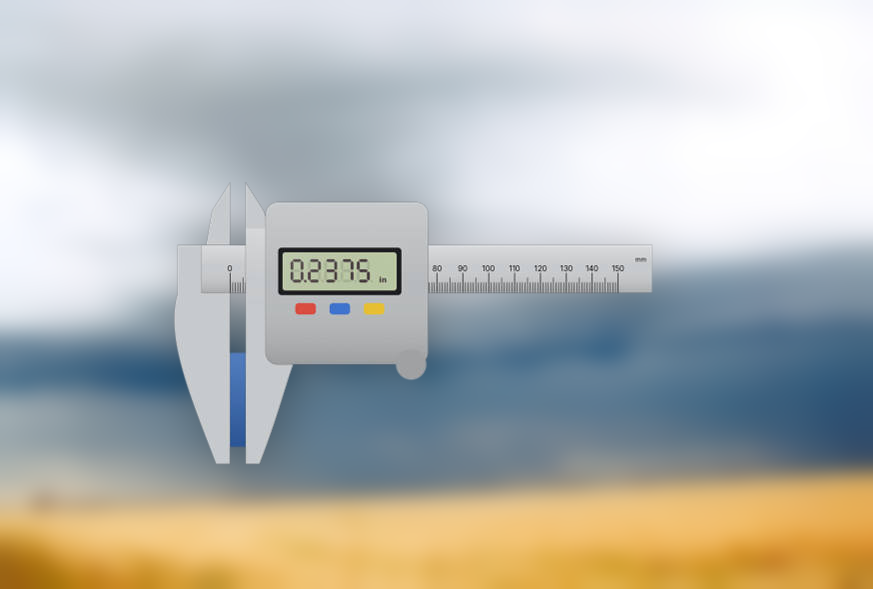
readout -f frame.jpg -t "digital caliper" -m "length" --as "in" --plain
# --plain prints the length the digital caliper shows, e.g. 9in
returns 0.2375in
